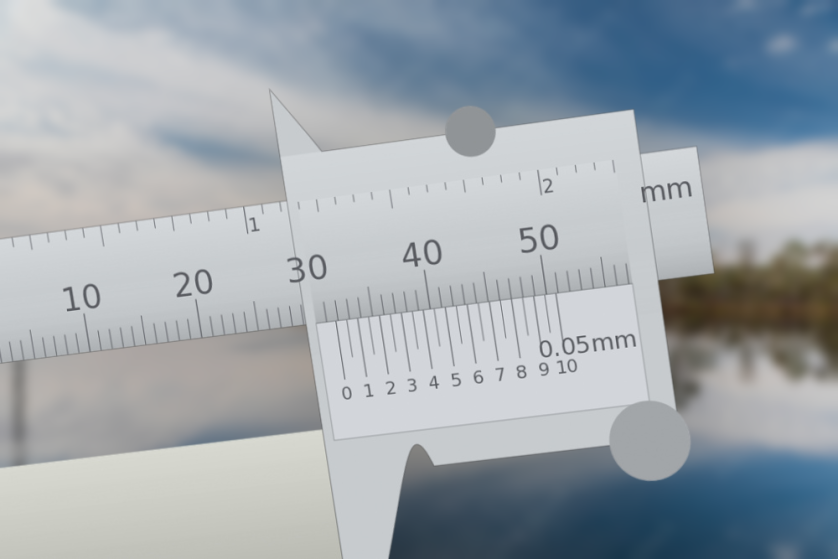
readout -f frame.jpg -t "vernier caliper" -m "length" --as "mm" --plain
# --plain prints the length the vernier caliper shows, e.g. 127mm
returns 31.8mm
